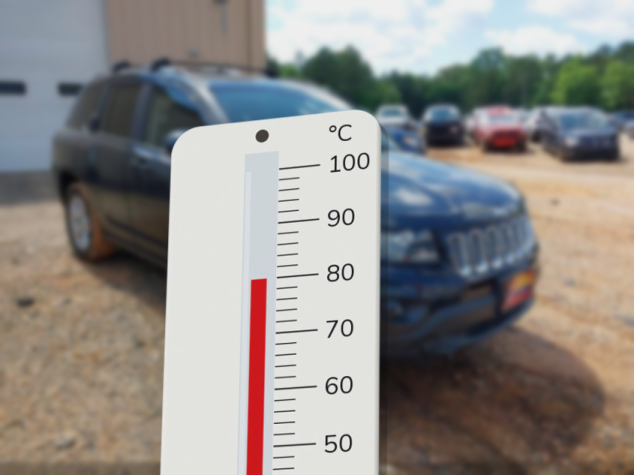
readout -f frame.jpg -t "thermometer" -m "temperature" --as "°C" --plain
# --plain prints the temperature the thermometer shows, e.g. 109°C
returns 80°C
